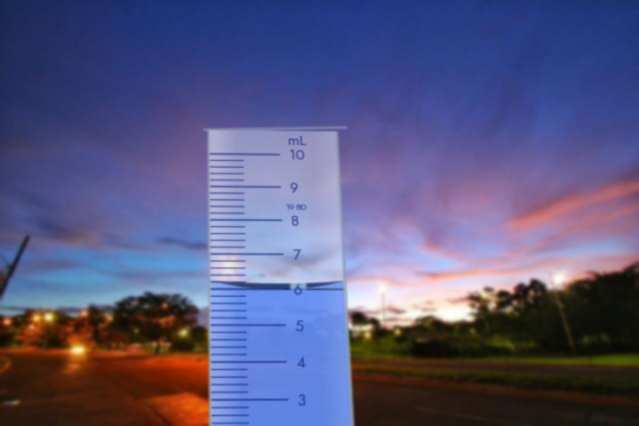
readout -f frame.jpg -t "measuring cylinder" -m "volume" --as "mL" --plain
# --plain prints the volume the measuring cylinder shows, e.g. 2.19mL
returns 6mL
